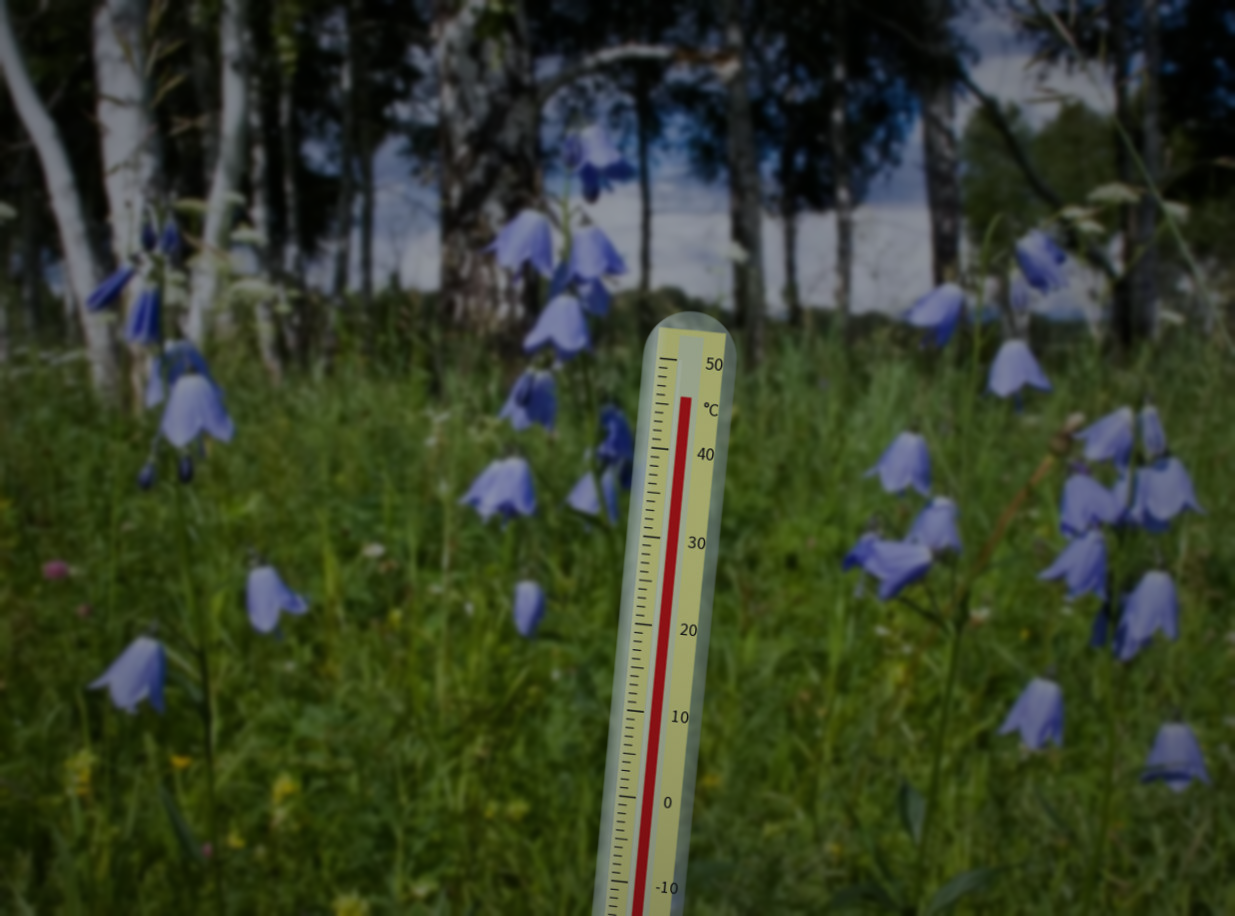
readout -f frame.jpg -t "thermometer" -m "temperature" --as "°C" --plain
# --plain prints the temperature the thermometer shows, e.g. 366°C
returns 46°C
